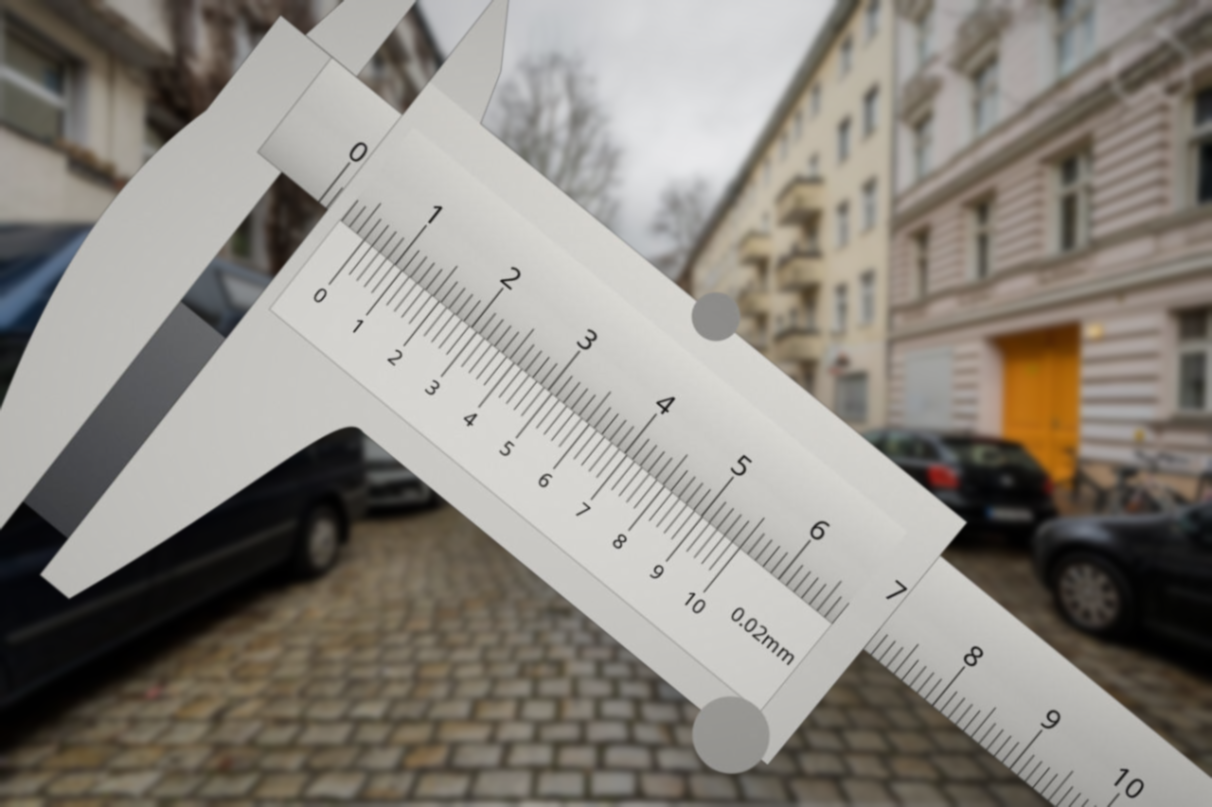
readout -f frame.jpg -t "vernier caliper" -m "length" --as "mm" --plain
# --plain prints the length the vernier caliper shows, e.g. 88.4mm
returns 6.0mm
